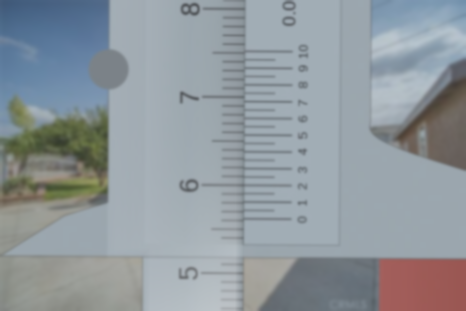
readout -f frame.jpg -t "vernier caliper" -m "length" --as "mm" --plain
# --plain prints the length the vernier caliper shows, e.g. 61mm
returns 56.2mm
